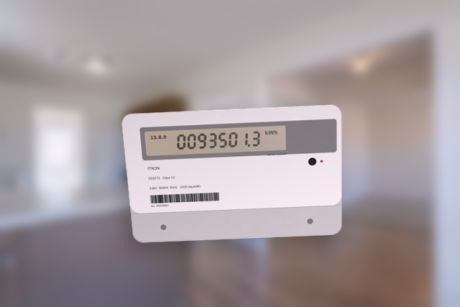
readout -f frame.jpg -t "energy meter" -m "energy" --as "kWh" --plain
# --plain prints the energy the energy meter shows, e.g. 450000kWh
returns 93501.3kWh
